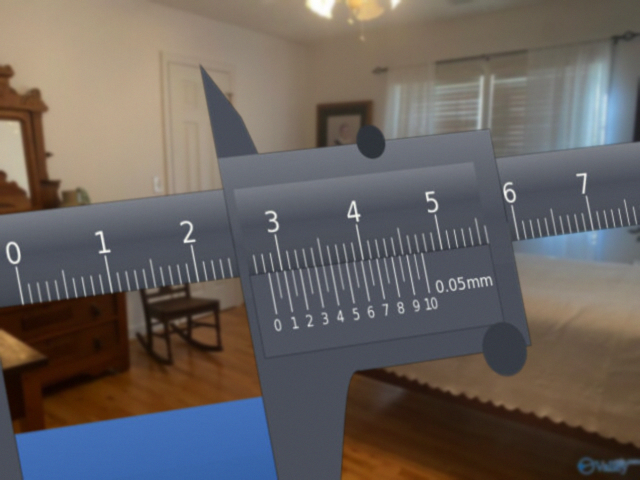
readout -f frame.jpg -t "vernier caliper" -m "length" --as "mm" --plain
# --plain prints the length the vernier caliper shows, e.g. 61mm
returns 28.4mm
